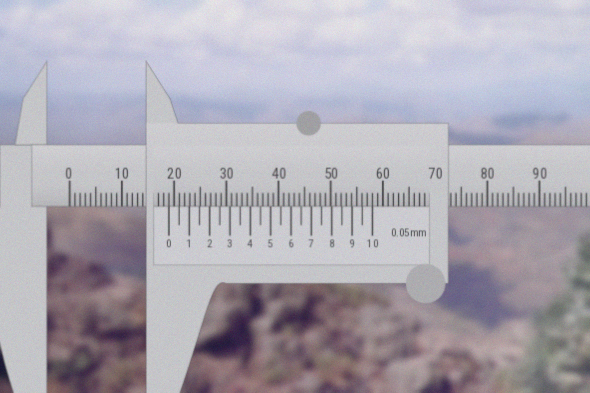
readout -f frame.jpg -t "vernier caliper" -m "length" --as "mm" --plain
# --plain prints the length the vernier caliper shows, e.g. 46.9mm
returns 19.0mm
